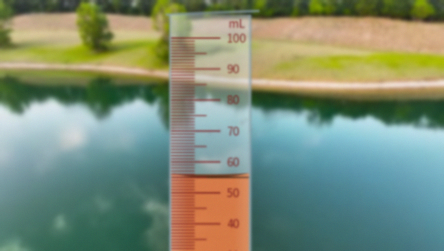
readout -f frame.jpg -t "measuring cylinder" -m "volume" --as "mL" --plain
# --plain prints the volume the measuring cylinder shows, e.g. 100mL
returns 55mL
